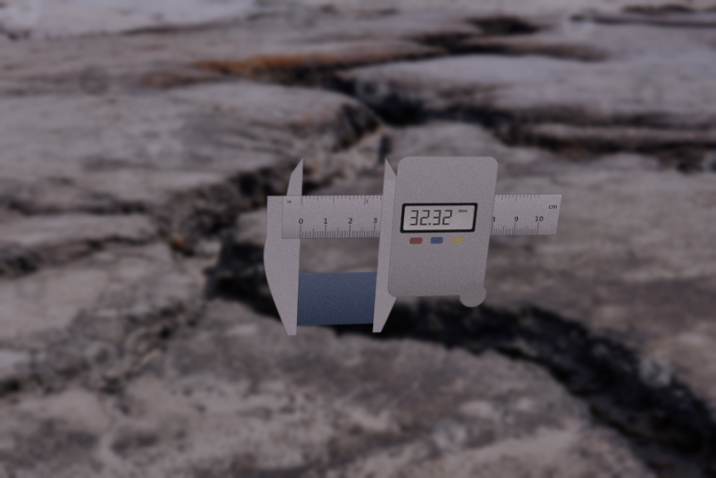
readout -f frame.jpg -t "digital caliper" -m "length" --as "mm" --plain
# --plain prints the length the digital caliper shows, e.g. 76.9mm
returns 32.32mm
